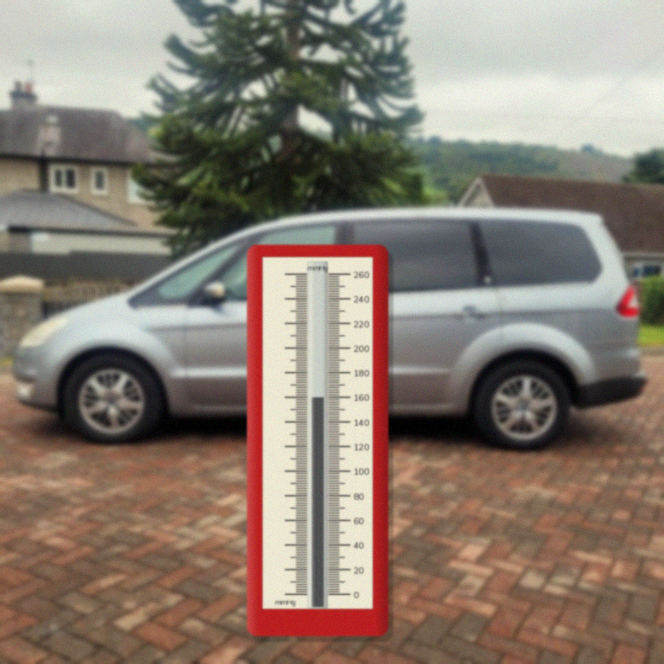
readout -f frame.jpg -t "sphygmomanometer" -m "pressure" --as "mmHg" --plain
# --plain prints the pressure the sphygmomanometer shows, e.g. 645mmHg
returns 160mmHg
